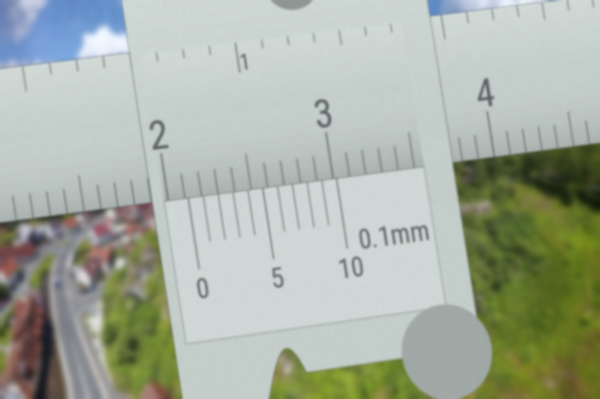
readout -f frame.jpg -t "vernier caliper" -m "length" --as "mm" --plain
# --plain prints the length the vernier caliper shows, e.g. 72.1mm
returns 21.2mm
